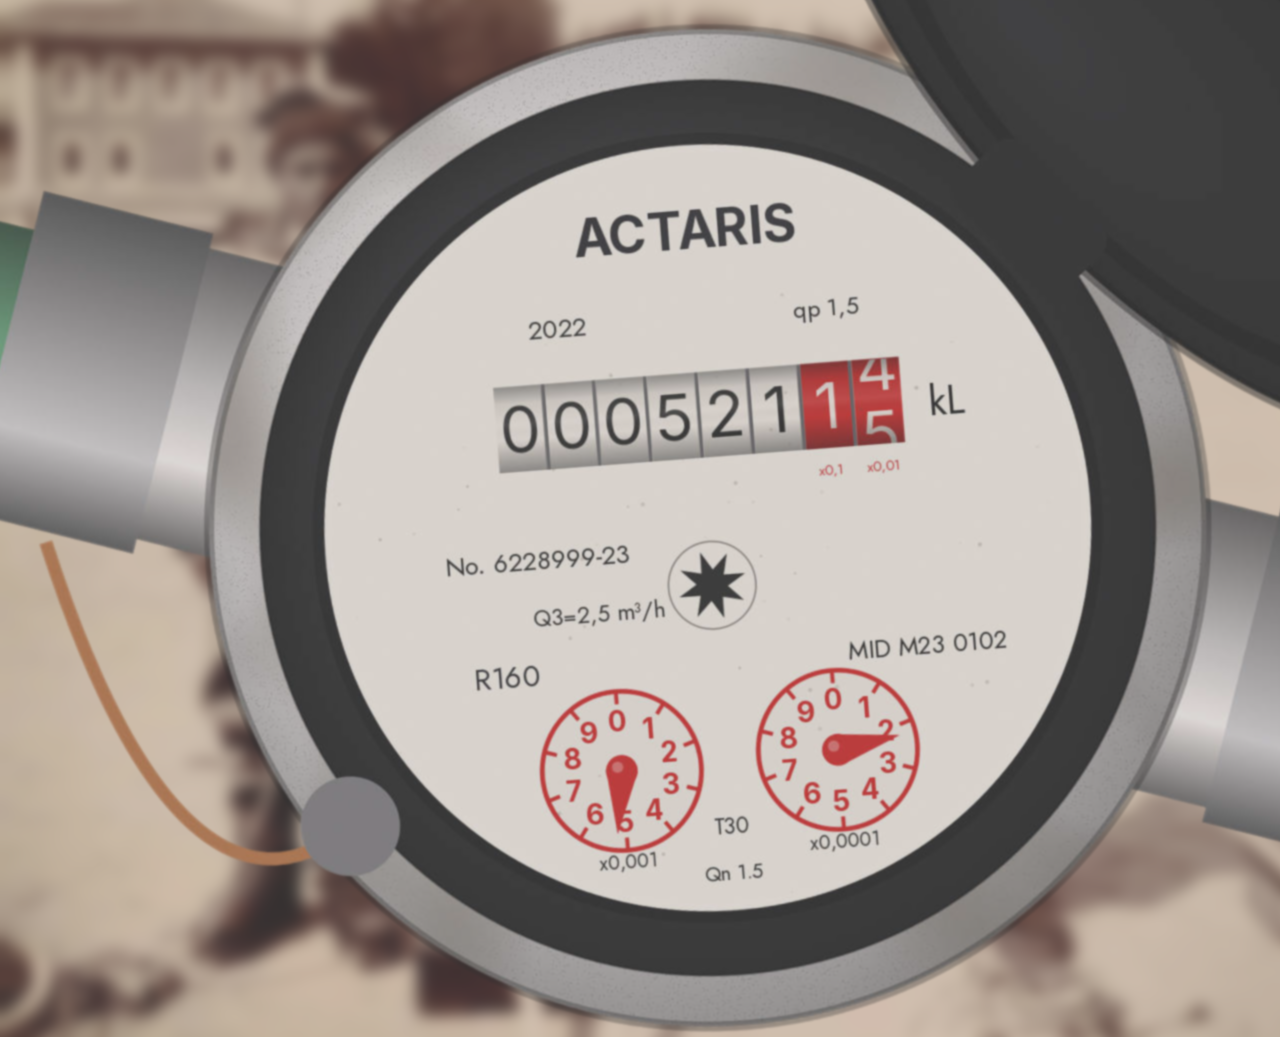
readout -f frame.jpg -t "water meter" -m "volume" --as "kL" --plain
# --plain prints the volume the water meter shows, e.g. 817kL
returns 521.1452kL
